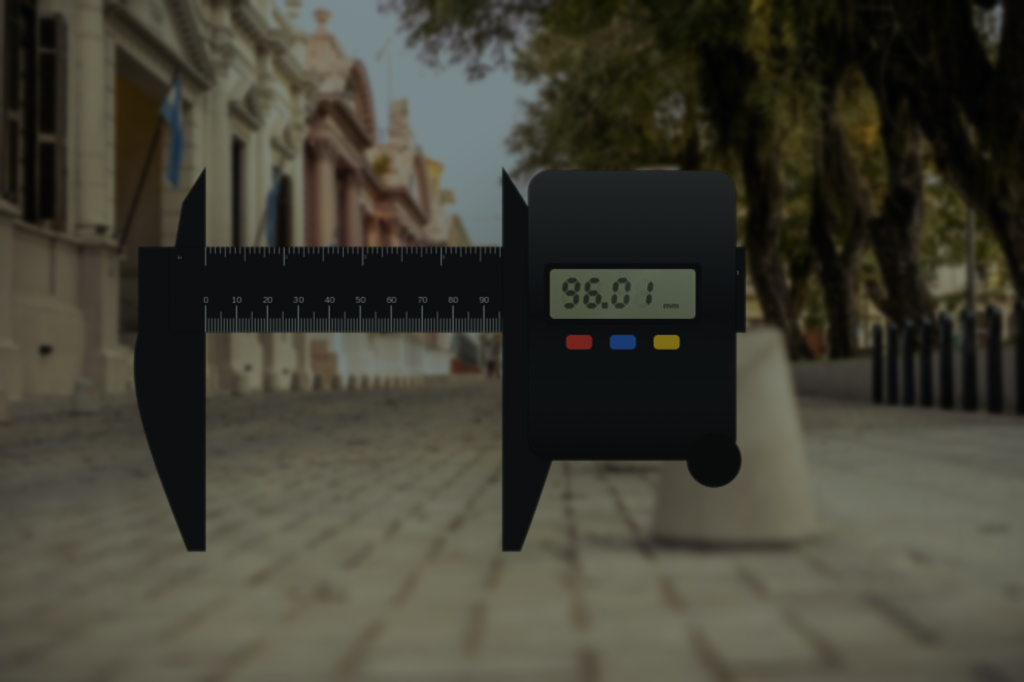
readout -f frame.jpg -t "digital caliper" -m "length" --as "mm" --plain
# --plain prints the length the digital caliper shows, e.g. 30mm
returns 96.01mm
